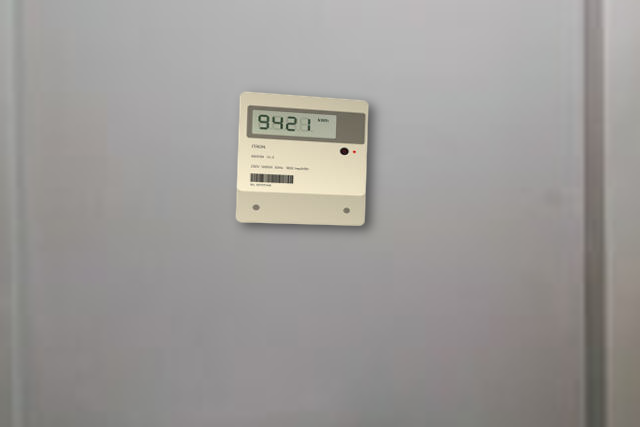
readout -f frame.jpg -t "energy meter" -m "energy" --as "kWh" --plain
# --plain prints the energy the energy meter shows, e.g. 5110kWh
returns 9421kWh
